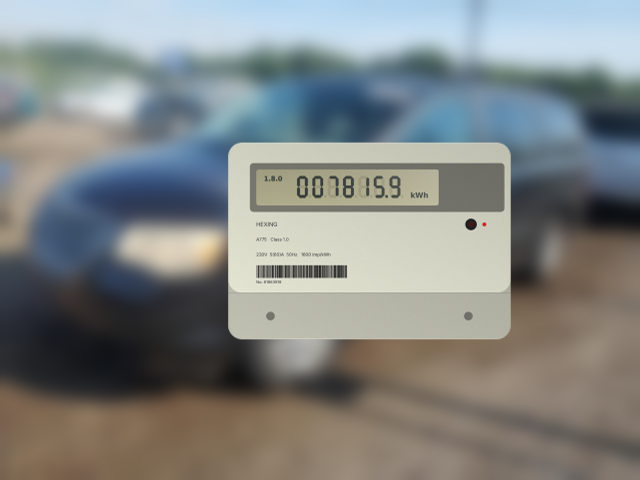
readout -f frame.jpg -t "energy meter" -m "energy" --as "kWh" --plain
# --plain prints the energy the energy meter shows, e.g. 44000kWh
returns 7815.9kWh
